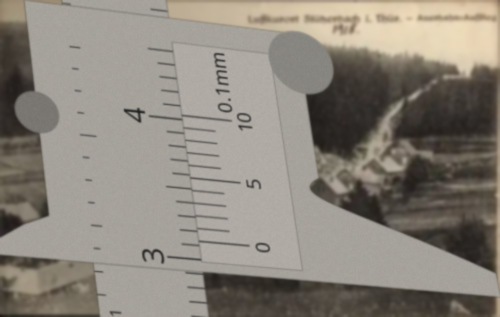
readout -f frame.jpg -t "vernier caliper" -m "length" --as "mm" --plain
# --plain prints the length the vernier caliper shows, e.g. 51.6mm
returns 31.3mm
